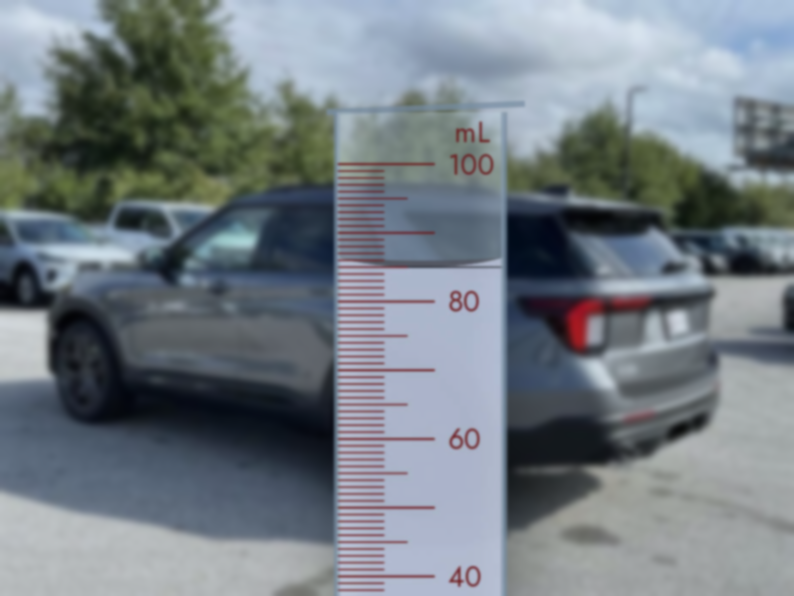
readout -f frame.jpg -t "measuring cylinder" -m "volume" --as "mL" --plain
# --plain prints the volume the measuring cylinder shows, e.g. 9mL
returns 85mL
